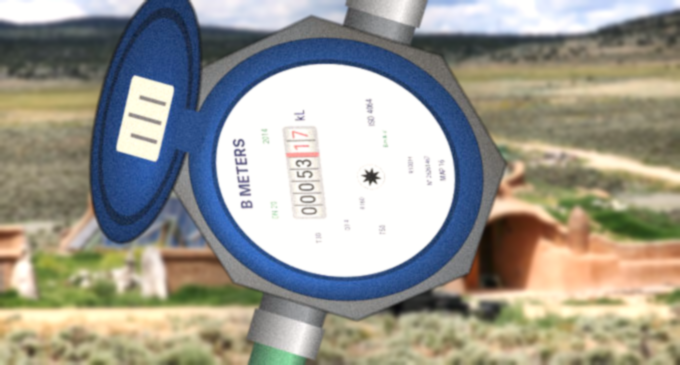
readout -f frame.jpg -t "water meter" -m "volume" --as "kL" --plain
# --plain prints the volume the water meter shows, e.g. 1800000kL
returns 53.17kL
